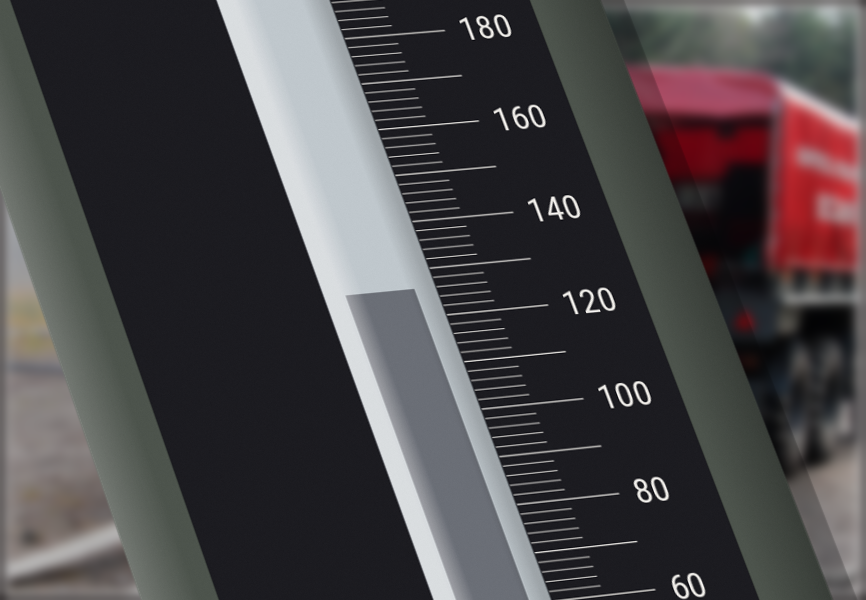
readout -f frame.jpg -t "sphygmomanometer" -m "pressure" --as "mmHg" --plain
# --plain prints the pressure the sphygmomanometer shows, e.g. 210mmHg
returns 126mmHg
